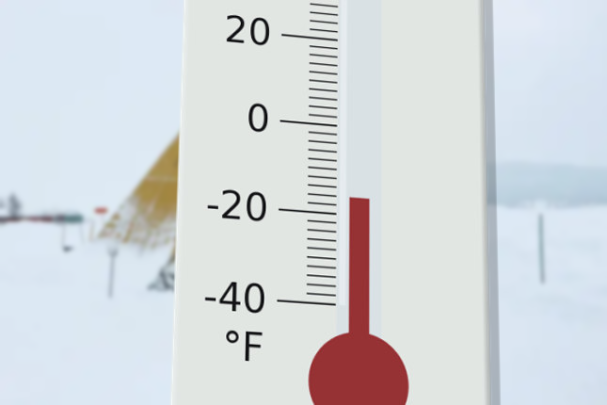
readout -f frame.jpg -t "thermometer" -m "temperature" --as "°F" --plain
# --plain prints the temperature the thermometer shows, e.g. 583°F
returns -16°F
